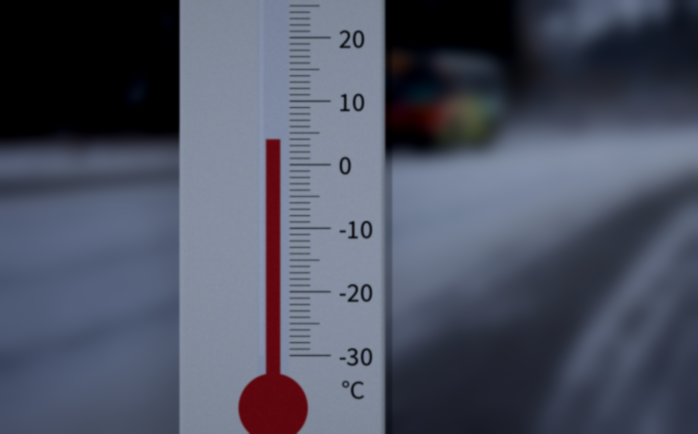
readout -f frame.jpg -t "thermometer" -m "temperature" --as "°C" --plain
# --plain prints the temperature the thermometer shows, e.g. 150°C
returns 4°C
